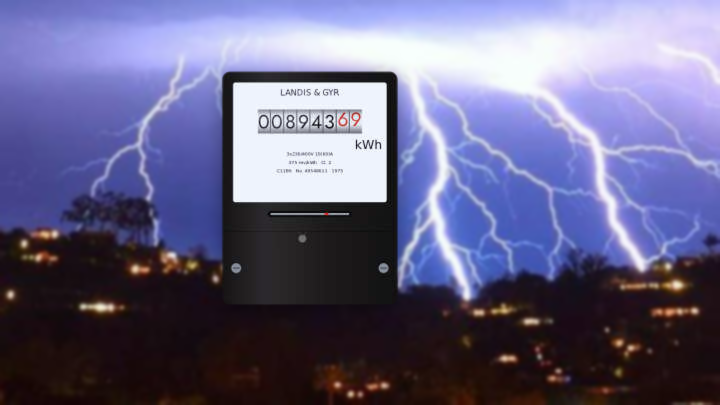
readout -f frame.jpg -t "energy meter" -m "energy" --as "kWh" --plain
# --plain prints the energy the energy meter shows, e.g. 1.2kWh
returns 8943.69kWh
